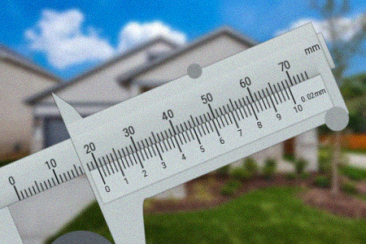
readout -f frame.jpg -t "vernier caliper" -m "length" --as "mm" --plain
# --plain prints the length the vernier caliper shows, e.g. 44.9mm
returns 20.0mm
